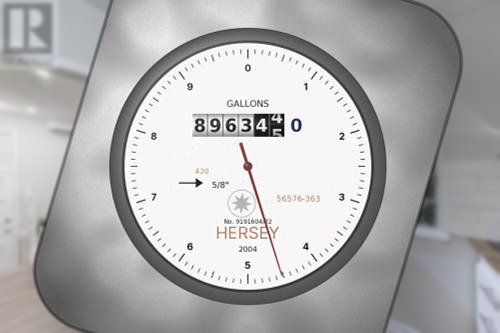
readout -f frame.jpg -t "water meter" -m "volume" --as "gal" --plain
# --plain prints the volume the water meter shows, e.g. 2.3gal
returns 8963444.5gal
